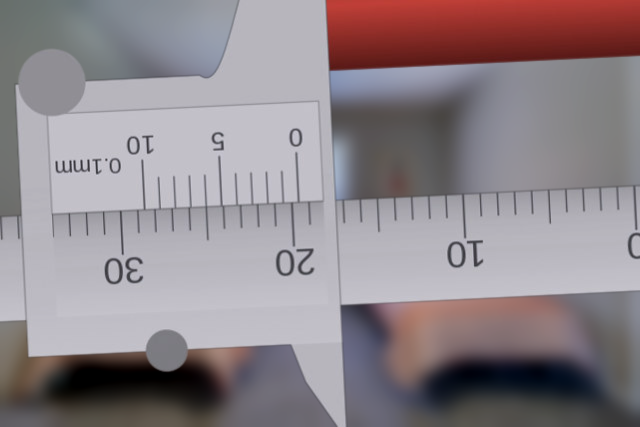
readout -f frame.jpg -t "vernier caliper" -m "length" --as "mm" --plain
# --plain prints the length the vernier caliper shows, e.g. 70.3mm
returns 19.6mm
